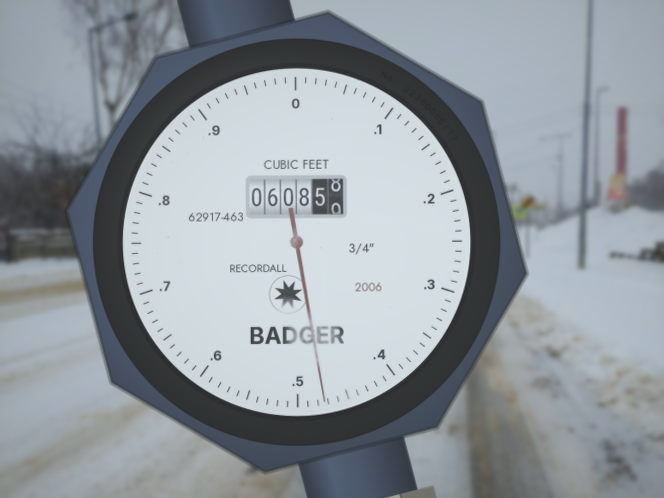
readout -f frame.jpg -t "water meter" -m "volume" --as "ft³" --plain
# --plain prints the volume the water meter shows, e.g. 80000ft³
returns 60858.47ft³
